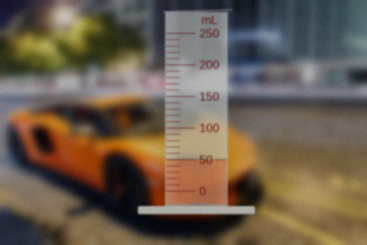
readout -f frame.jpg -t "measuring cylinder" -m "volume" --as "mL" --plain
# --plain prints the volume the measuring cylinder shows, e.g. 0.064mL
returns 50mL
